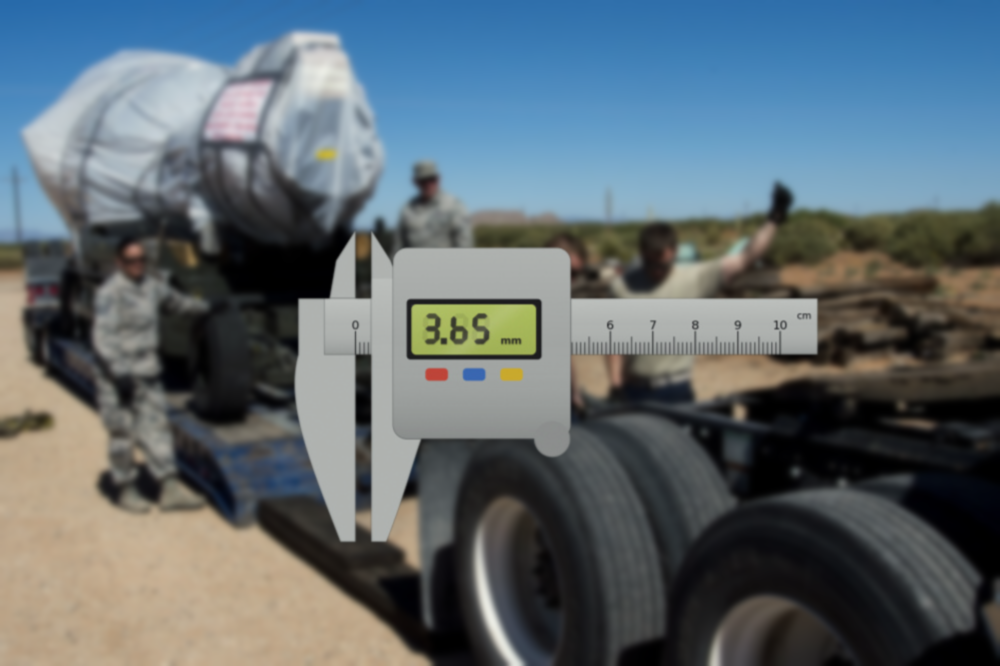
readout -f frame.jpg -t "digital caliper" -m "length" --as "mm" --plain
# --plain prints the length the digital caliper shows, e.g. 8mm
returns 3.65mm
